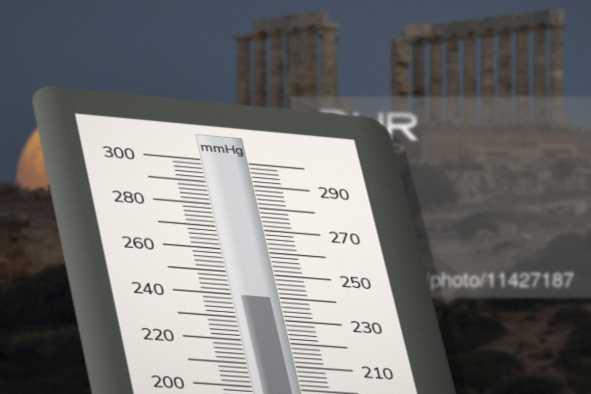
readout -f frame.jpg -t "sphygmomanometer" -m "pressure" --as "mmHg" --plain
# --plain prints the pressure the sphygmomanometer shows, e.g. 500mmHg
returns 240mmHg
